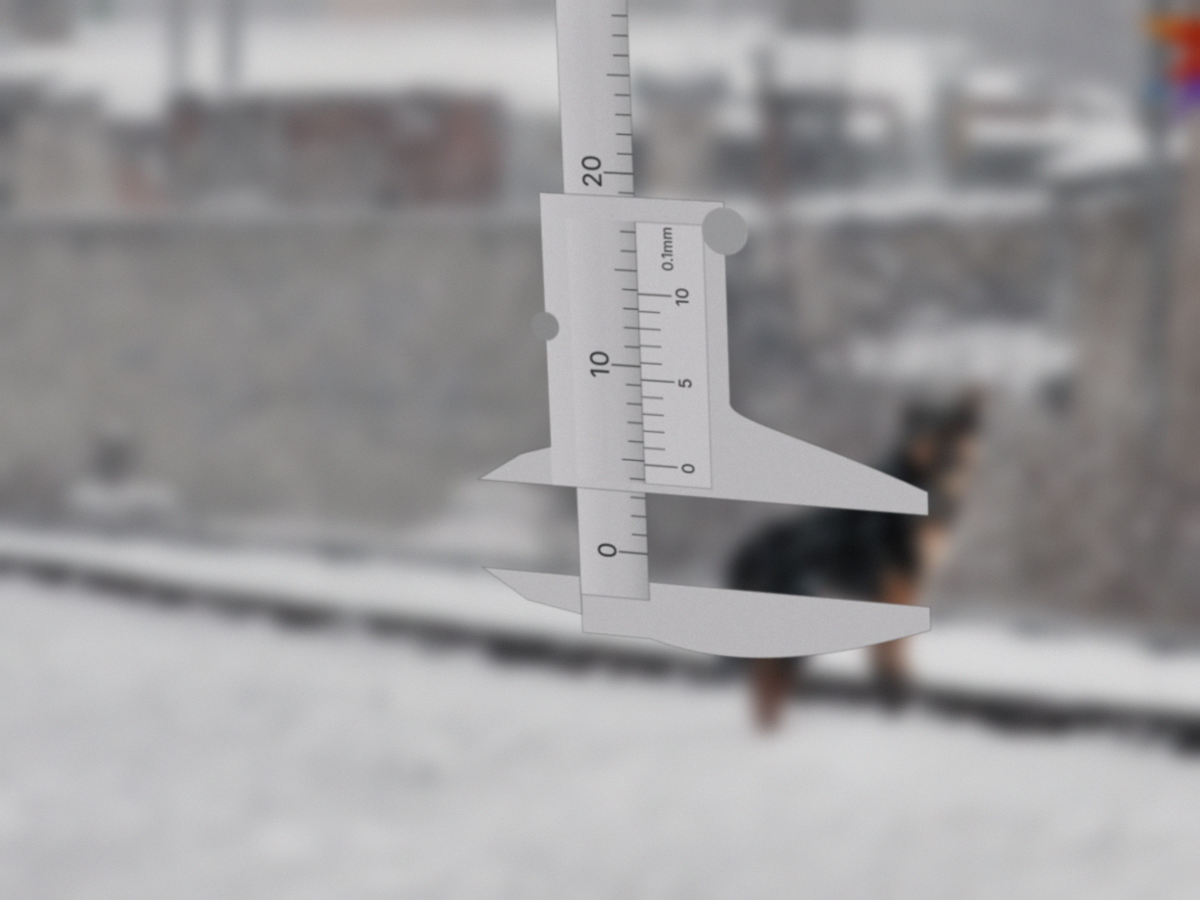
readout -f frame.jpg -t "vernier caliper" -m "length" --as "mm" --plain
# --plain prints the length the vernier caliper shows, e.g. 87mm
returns 4.8mm
